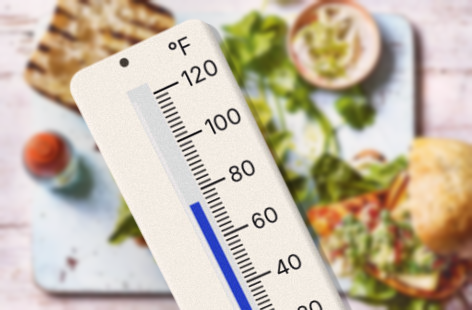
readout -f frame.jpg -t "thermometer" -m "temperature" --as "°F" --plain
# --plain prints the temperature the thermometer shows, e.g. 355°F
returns 76°F
